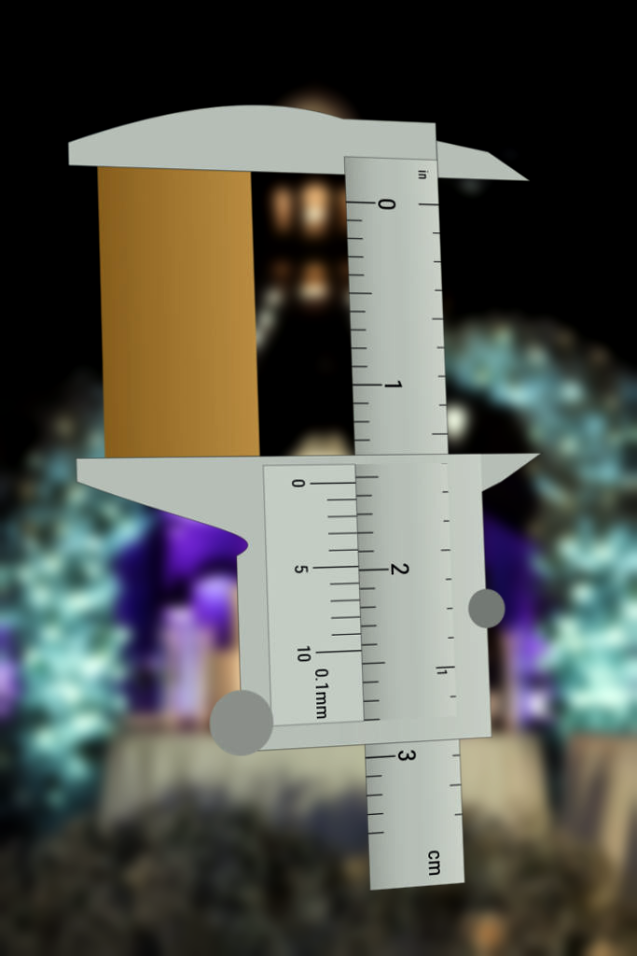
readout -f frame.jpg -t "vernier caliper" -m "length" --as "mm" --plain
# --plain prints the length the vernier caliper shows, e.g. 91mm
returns 15.3mm
